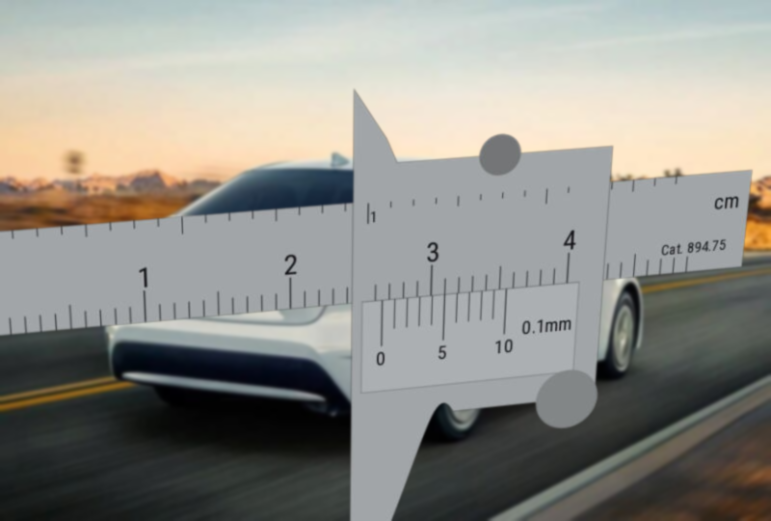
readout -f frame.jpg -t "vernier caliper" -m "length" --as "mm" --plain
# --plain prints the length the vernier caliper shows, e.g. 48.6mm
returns 26.5mm
